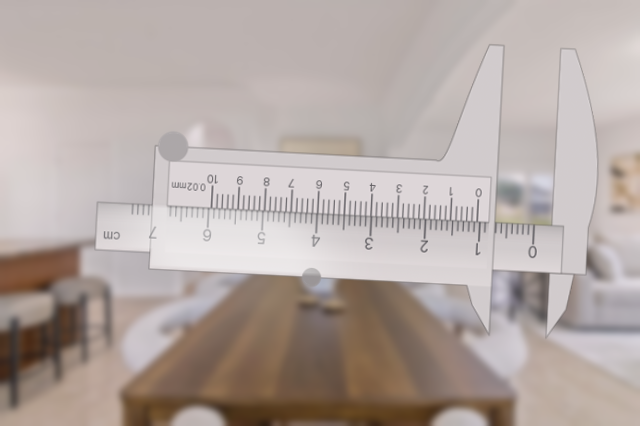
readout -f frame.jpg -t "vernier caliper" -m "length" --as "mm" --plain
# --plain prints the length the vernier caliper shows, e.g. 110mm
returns 10.5mm
